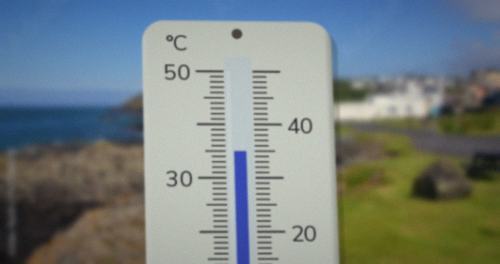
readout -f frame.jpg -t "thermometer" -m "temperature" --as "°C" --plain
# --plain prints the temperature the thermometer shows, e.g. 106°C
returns 35°C
